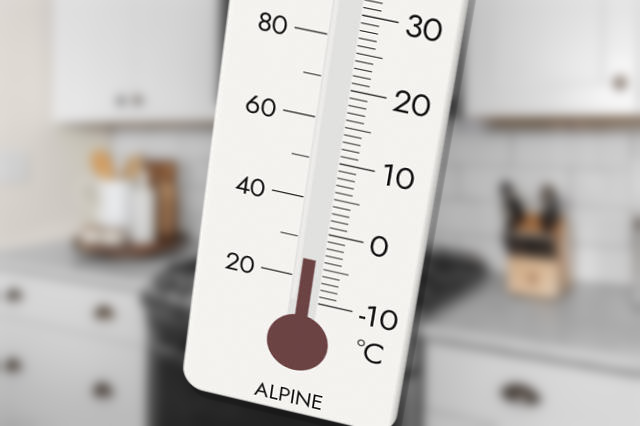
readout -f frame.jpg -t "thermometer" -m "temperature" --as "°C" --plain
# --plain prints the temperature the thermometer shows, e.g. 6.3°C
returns -4°C
